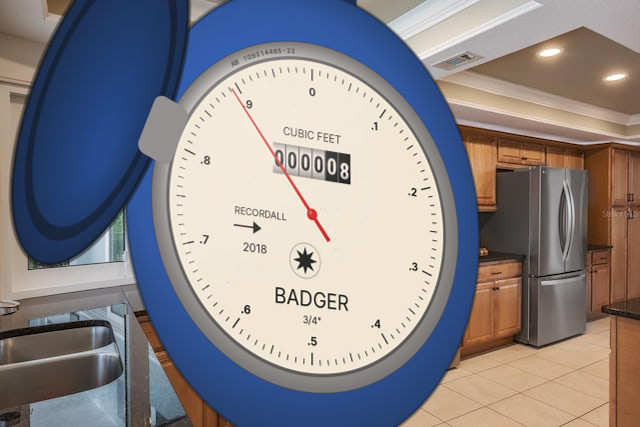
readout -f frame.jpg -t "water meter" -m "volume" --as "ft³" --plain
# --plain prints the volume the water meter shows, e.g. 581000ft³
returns 7.89ft³
